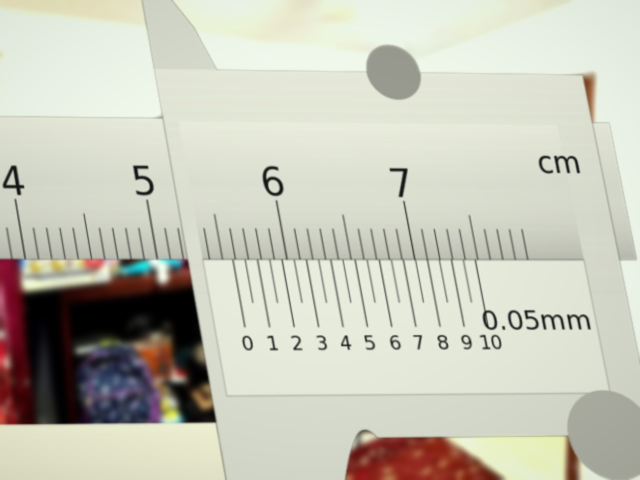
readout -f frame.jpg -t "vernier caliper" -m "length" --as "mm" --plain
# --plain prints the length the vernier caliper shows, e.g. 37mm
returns 55.8mm
